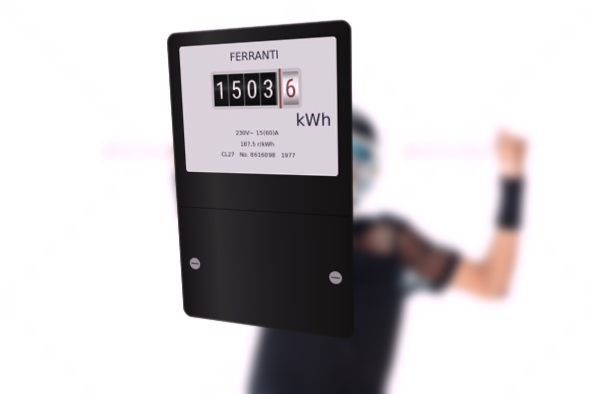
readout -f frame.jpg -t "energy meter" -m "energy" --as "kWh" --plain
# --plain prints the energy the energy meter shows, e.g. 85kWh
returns 1503.6kWh
